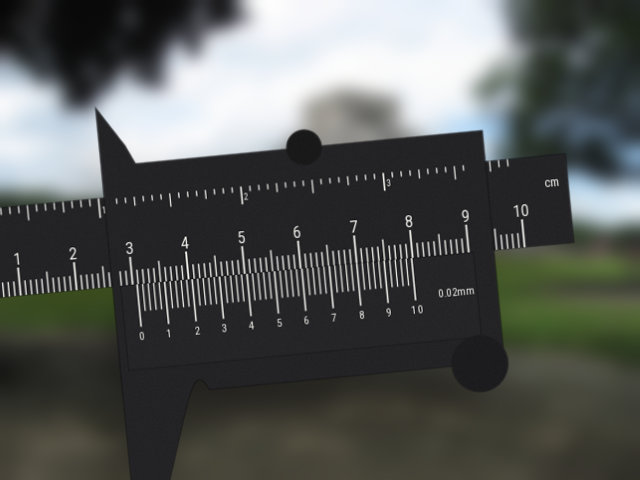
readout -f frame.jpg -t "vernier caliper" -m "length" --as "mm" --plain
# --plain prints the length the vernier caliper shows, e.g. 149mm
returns 30.8mm
